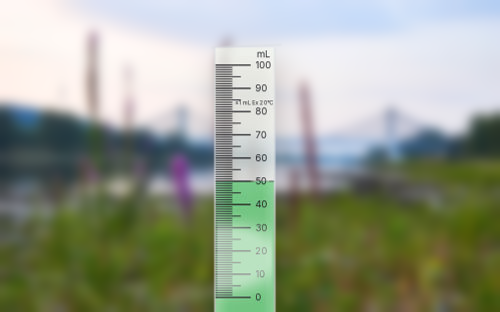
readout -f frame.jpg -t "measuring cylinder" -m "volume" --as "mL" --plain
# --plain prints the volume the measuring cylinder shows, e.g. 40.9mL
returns 50mL
